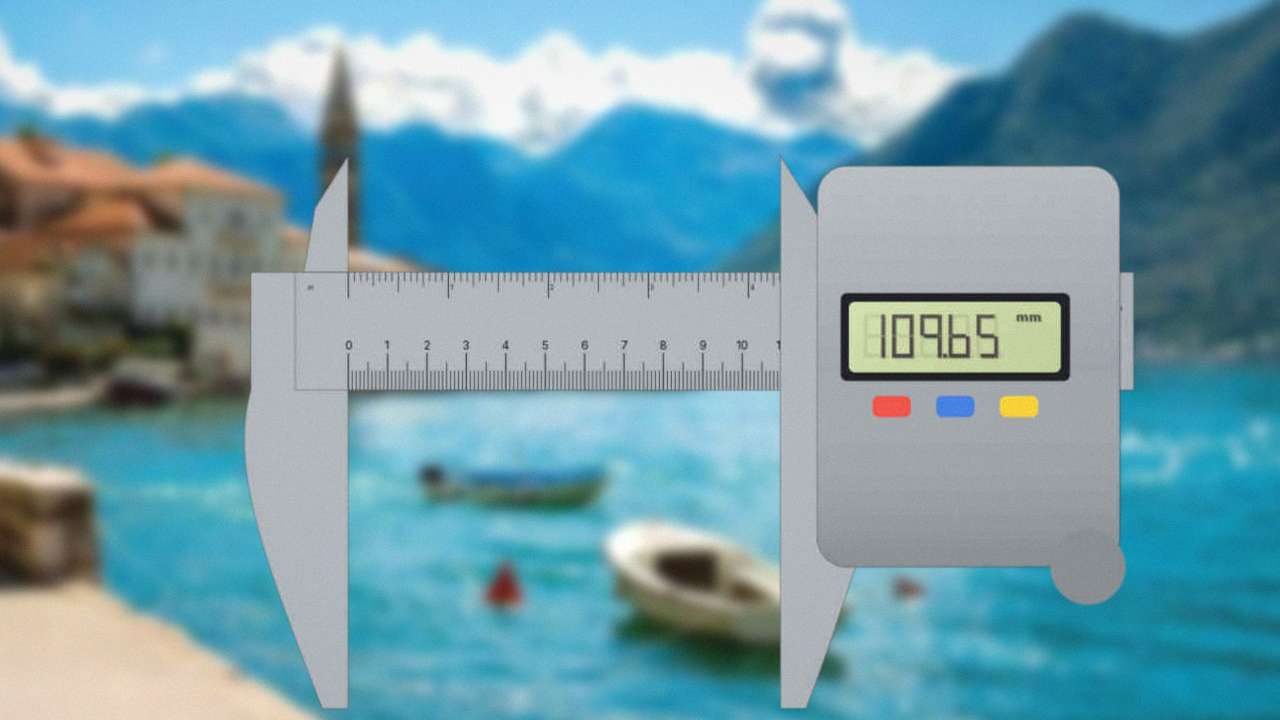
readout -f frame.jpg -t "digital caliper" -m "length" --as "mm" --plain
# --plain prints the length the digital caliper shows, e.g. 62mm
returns 109.65mm
